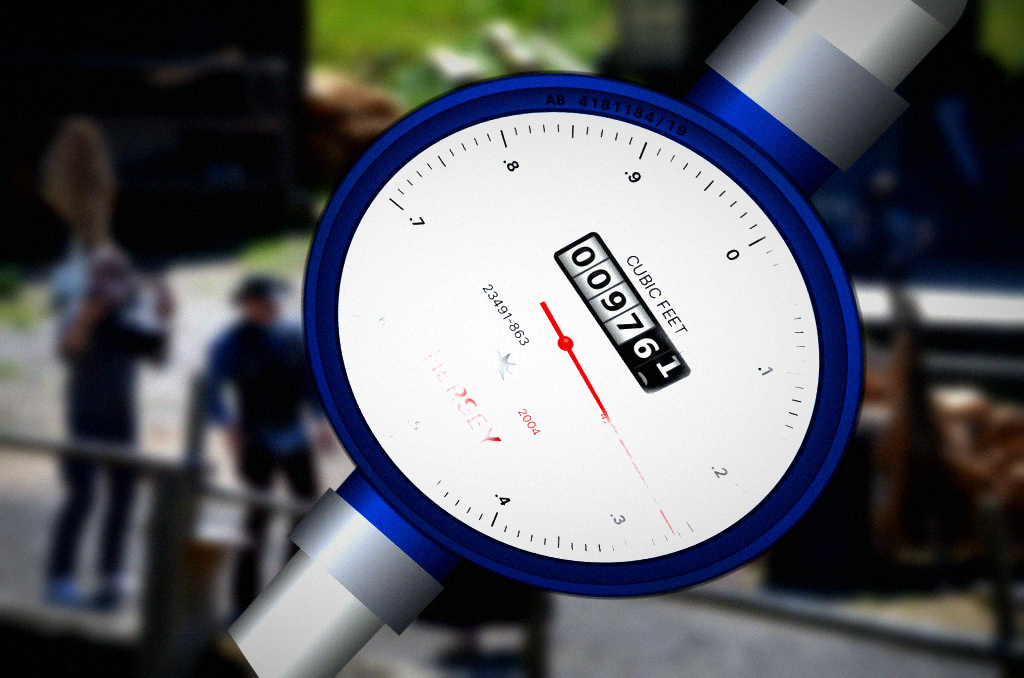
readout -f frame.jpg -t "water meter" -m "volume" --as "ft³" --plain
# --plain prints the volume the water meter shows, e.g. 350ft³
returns 9761.26ft³
